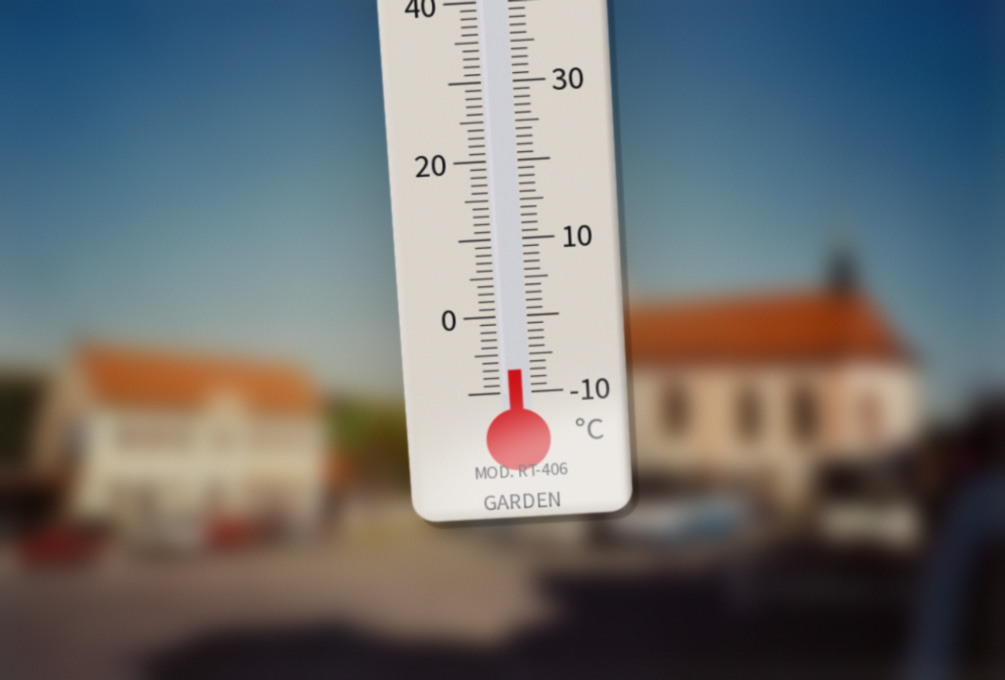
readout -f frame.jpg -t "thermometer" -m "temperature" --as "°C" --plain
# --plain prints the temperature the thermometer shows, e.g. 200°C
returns -7°C
